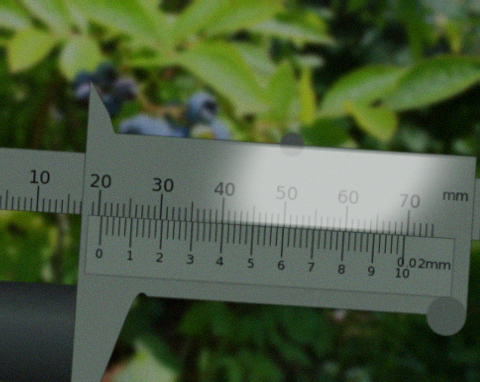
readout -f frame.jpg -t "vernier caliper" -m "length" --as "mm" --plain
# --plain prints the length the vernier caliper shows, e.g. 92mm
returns 20.5mm
